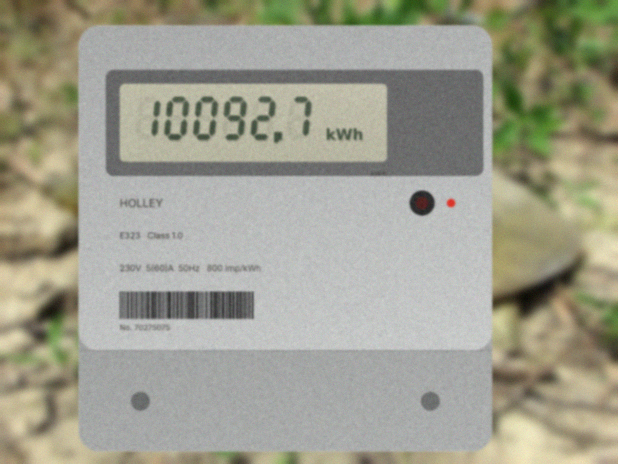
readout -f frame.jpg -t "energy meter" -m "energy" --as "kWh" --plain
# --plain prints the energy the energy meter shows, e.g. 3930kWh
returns 10092.7kWh
